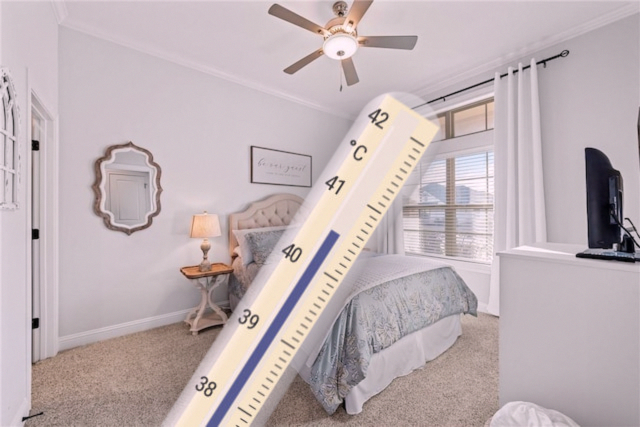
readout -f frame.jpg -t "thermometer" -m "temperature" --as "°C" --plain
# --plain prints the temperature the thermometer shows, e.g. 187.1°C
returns 40.5°C
